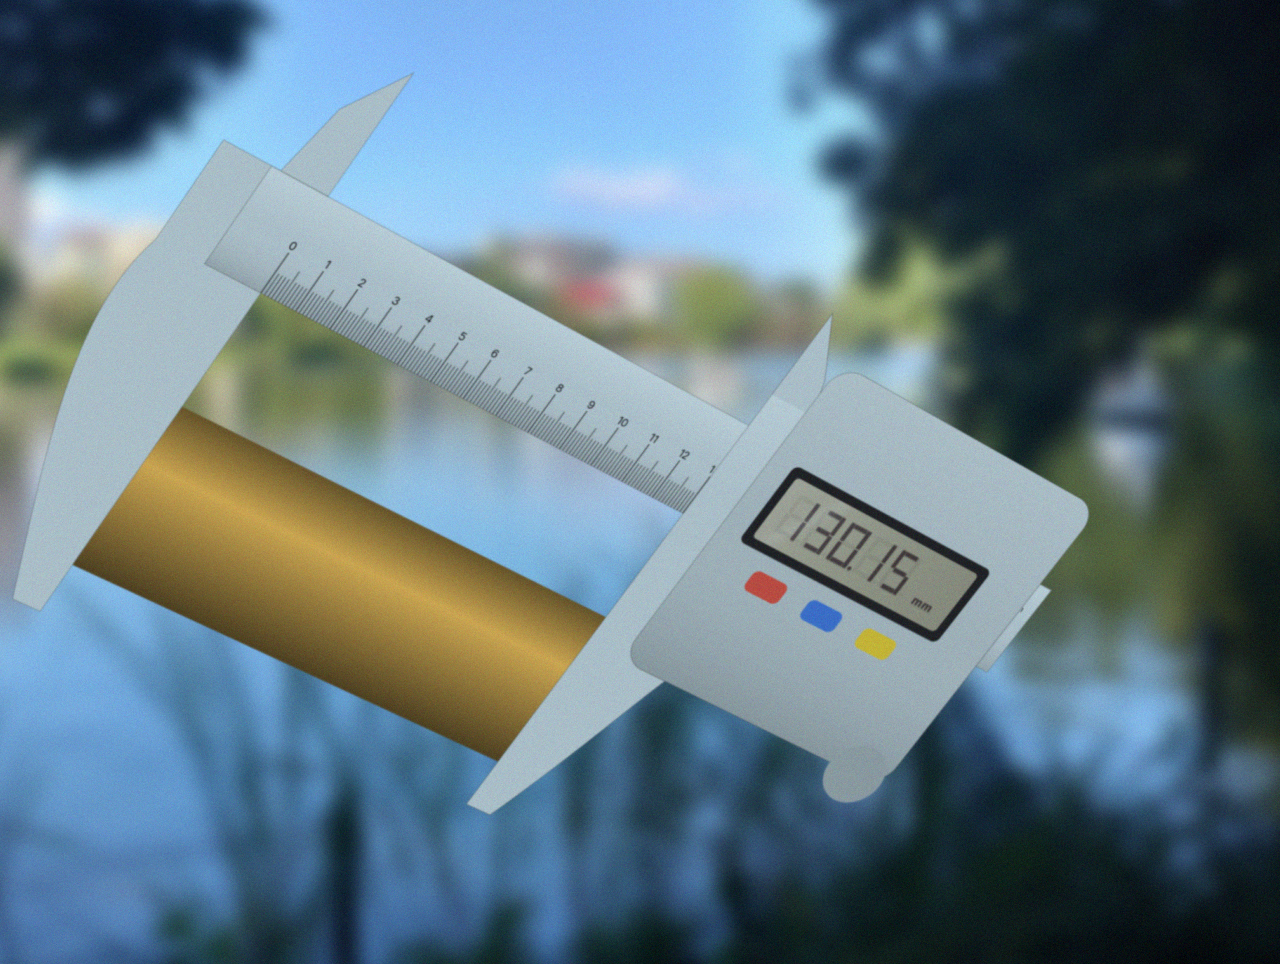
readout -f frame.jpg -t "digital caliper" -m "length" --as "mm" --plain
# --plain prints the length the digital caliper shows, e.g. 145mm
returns 130.15mm
